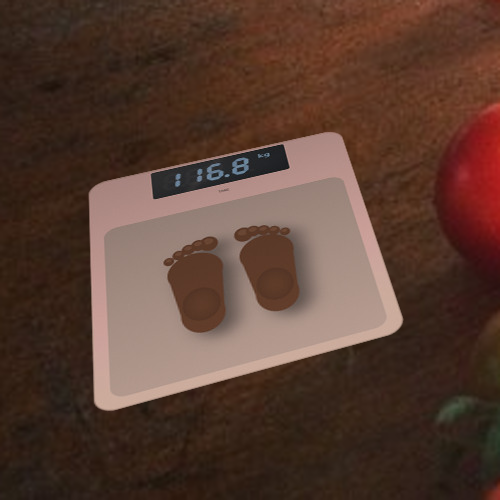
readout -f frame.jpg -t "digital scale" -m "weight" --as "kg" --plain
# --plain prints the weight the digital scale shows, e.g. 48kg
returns 116.8kg
